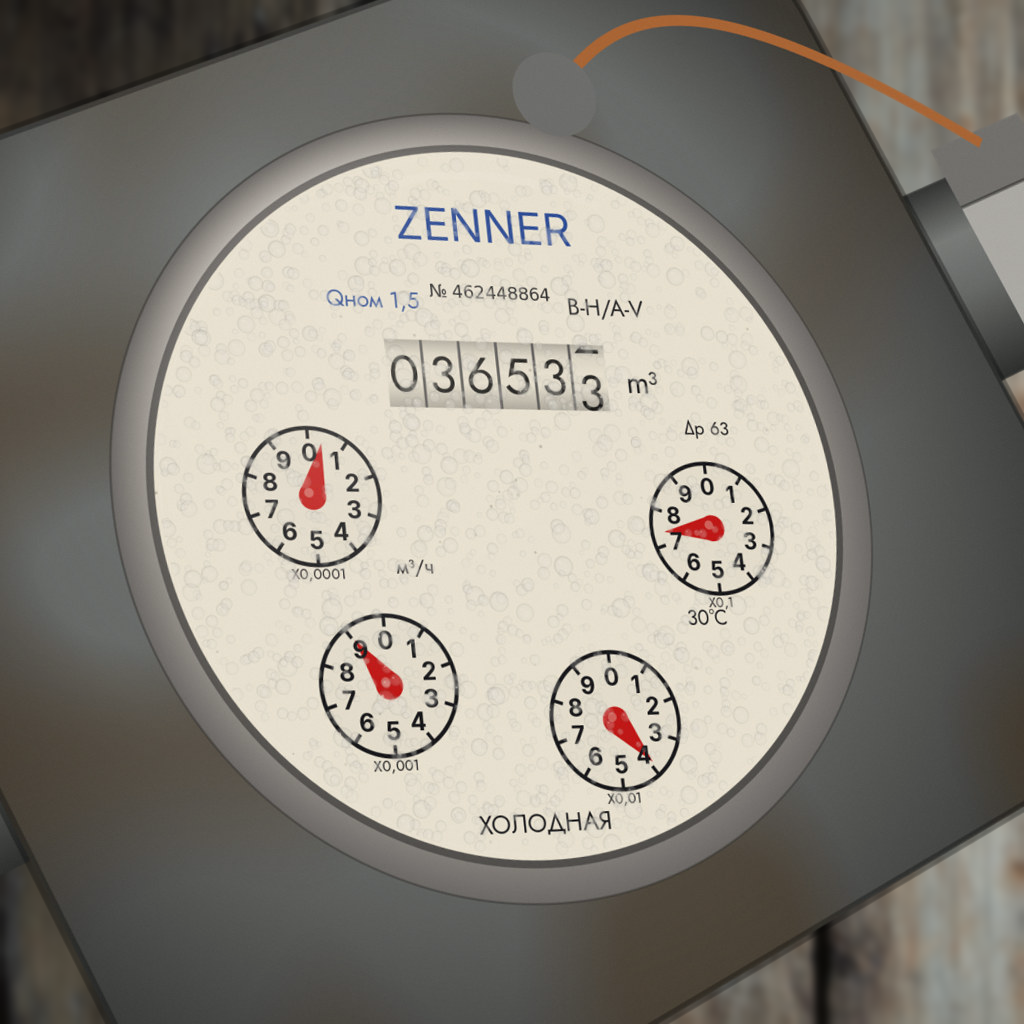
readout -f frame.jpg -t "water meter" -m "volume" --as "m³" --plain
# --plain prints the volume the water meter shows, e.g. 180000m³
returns 36532.7390m³
